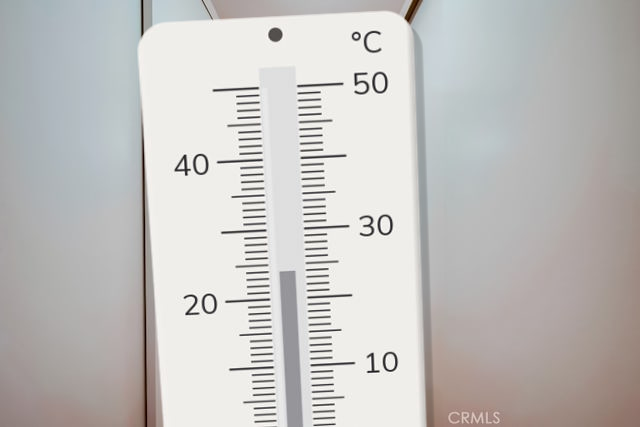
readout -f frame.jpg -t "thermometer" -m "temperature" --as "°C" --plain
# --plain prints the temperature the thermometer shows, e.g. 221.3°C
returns 24°C
